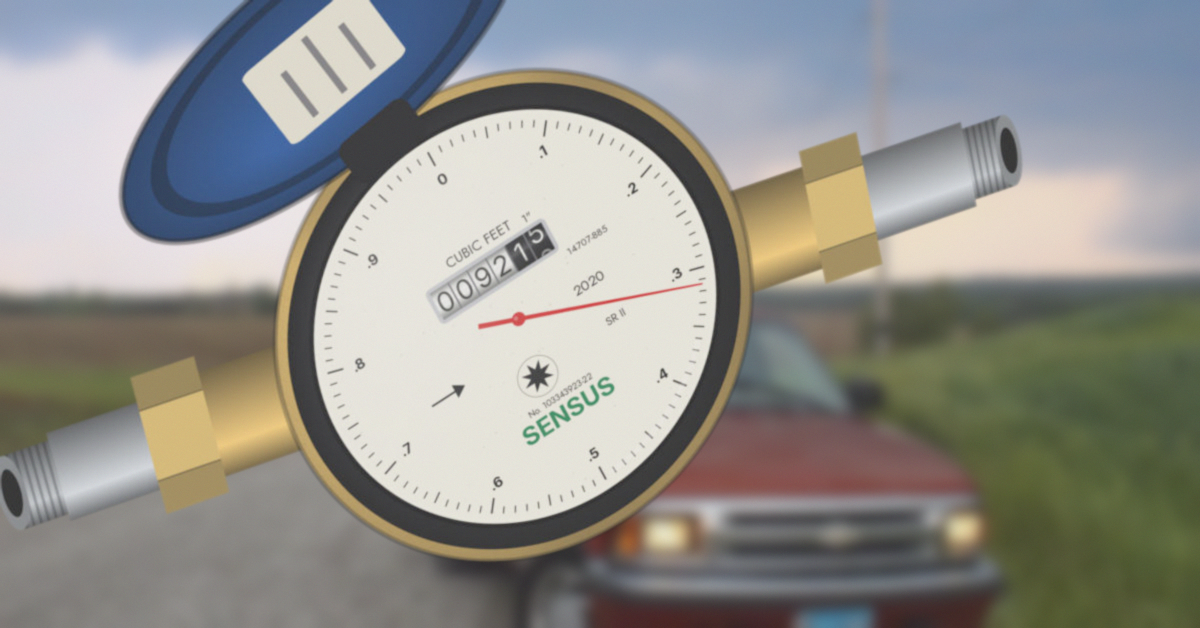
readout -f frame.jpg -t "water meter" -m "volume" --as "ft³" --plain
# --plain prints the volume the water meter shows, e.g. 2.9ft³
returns 9215.31ft³
